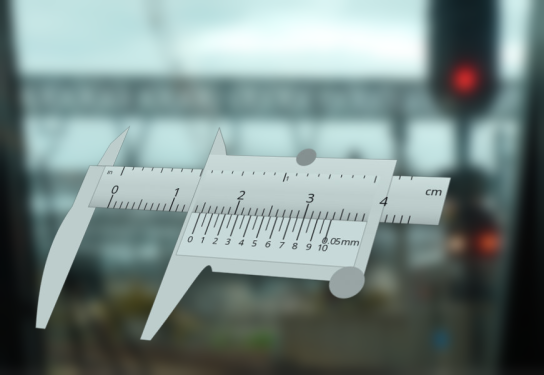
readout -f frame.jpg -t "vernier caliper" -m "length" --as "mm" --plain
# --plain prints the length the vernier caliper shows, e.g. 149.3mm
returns 14.8mm
